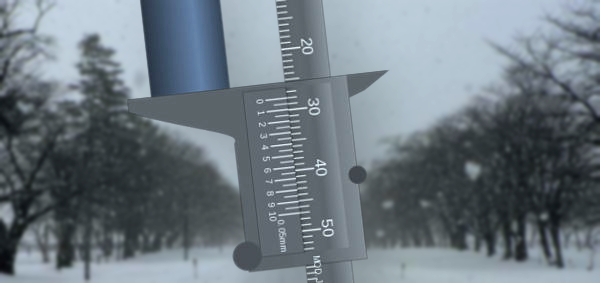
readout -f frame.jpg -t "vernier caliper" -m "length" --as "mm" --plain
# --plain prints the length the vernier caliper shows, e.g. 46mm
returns 28.0mm
